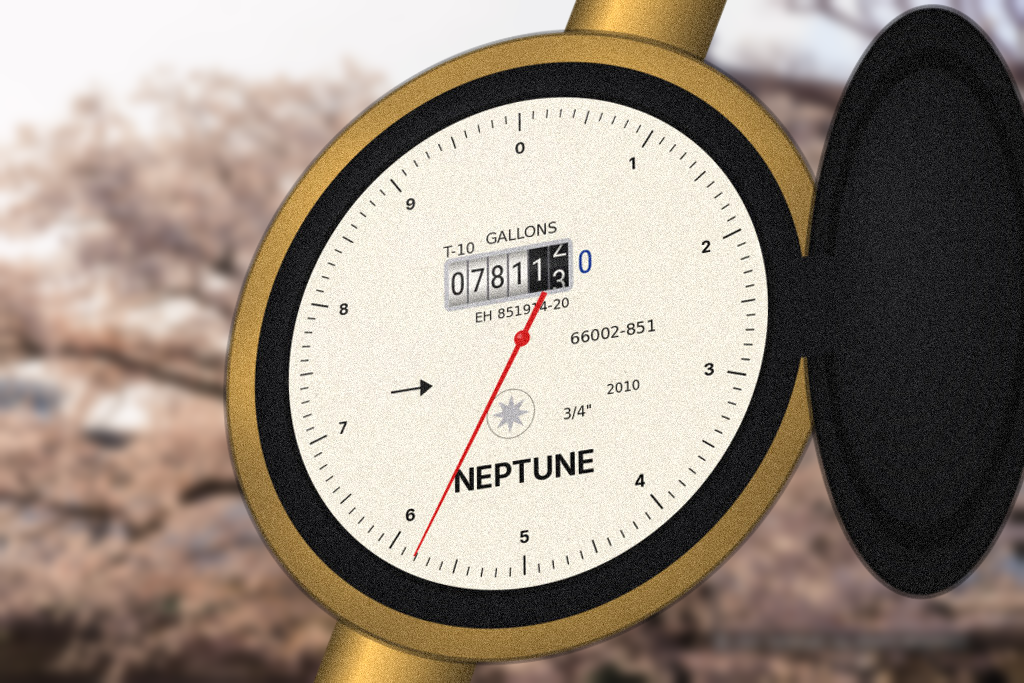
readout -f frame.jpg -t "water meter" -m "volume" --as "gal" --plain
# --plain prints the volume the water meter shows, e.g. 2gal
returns 781125.8gal
